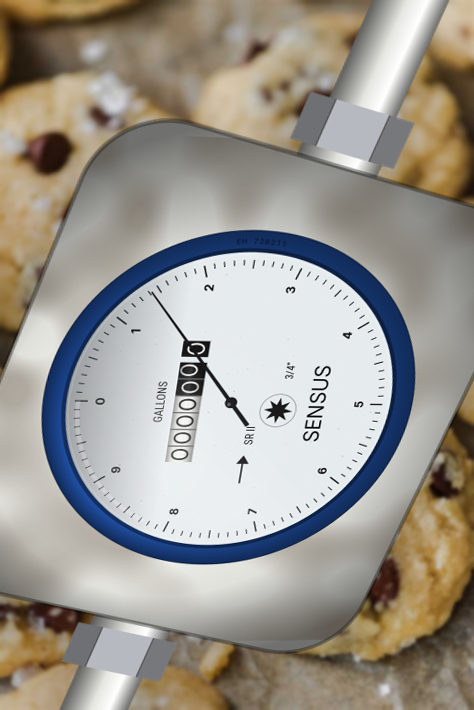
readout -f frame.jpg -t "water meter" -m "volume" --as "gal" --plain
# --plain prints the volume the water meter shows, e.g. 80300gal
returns 1.4gal
